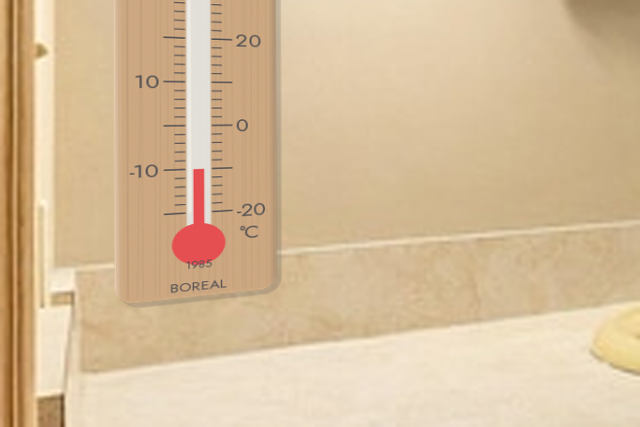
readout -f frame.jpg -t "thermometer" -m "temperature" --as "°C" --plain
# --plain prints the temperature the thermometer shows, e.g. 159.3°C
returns -10°C
